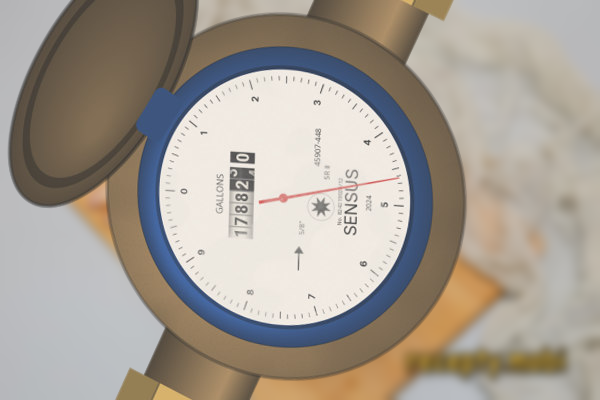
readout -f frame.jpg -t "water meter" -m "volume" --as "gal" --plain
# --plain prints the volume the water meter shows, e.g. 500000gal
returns 1788234.6gal
